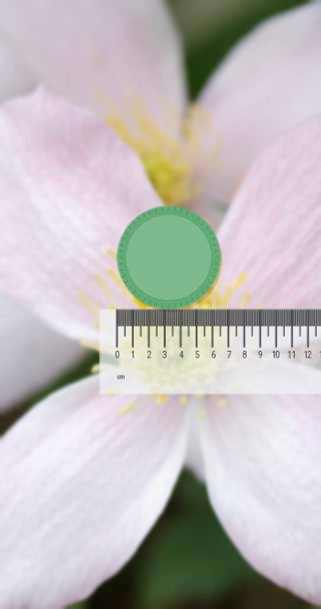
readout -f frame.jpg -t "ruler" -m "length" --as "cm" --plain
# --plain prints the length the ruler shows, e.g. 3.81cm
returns 6.5cm
